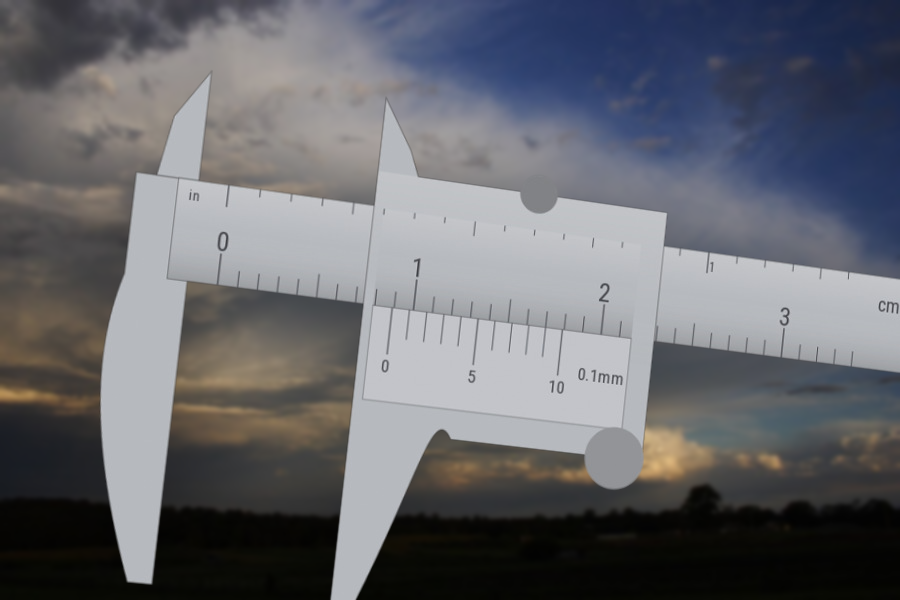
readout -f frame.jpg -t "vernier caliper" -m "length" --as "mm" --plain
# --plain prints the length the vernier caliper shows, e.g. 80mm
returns 8.9mm
